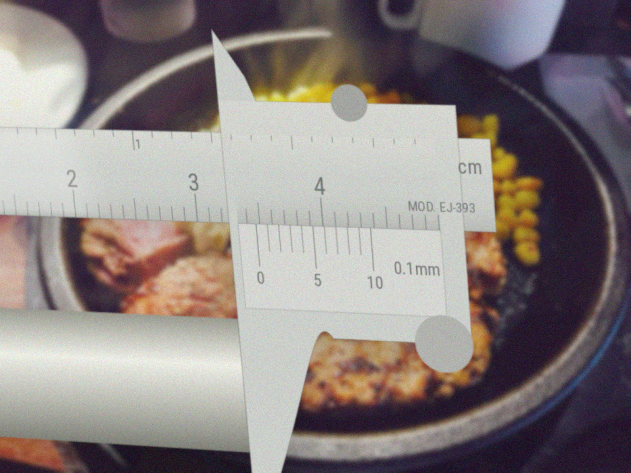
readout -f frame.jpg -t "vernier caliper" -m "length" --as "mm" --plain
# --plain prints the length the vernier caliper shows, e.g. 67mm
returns 34.7mm
